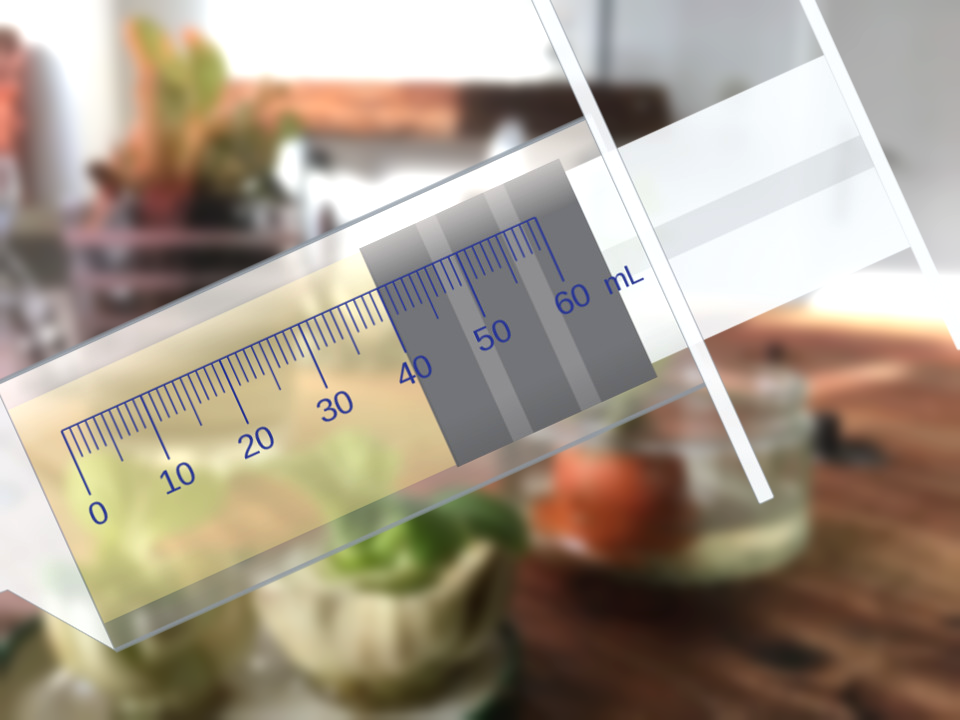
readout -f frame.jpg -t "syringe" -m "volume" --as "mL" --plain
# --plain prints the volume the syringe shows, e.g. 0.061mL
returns 40mL
